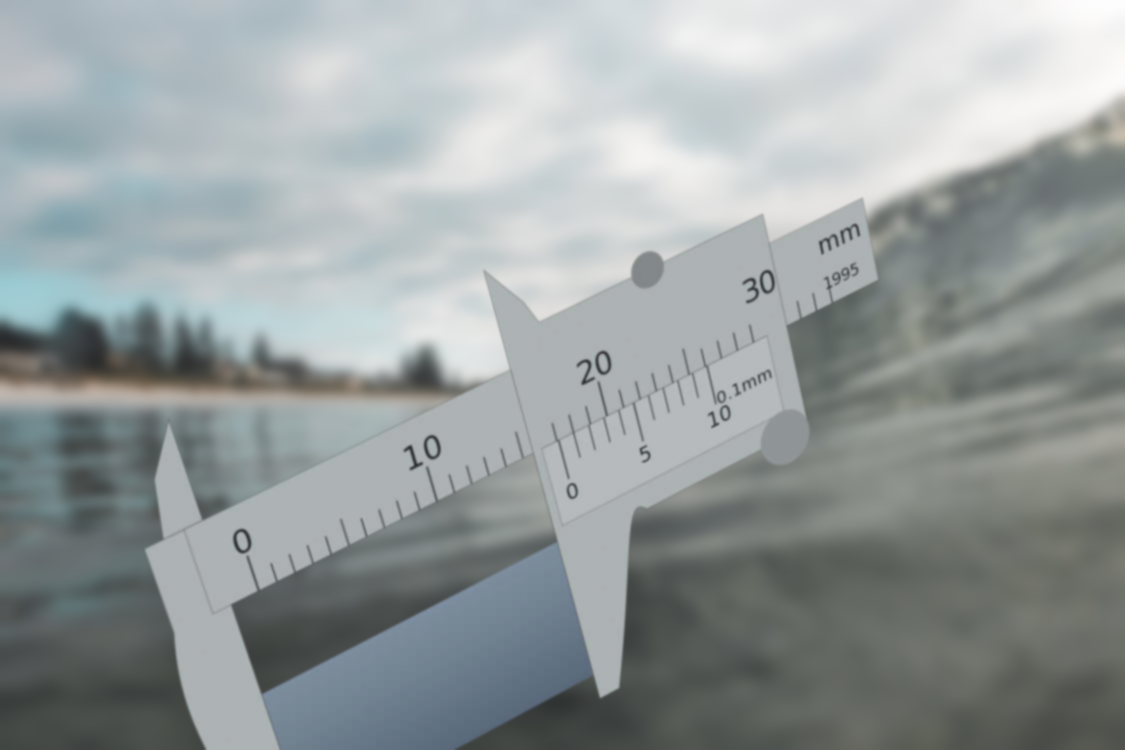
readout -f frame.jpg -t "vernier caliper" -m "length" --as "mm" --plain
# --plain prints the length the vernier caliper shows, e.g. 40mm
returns 17.1mm
